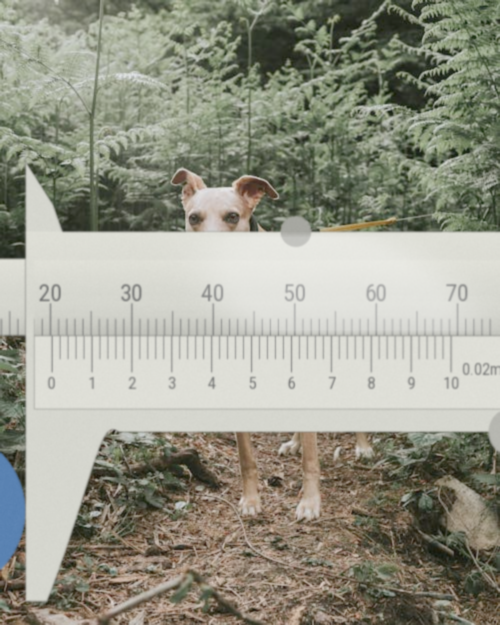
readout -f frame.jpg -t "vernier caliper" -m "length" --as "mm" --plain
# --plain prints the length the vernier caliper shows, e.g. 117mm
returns 20.2mm
